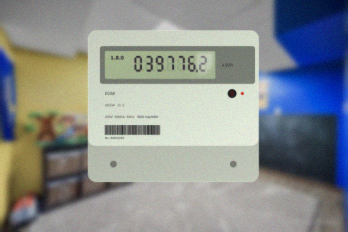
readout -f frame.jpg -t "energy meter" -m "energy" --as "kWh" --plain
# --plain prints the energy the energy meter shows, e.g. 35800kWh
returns 39776.2kWh
